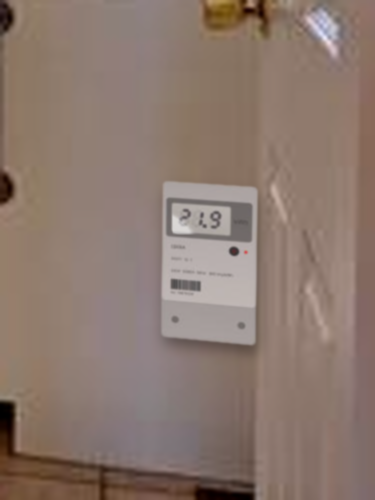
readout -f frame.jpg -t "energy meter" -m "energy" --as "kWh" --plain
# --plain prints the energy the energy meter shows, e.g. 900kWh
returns 21.9kWh
